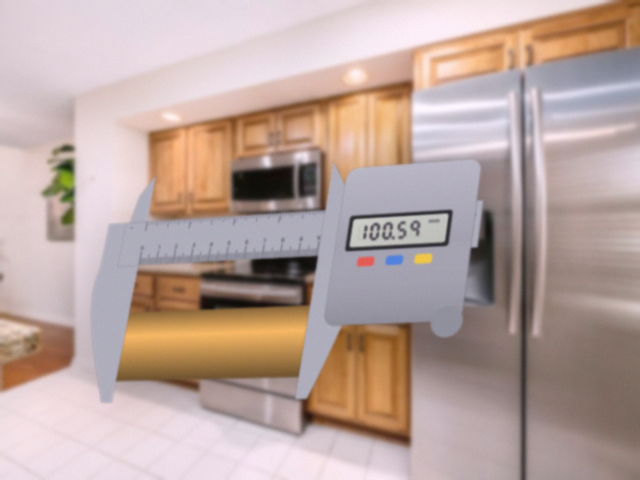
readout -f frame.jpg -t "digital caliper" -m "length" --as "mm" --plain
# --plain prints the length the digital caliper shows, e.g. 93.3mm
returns 100.59mm
